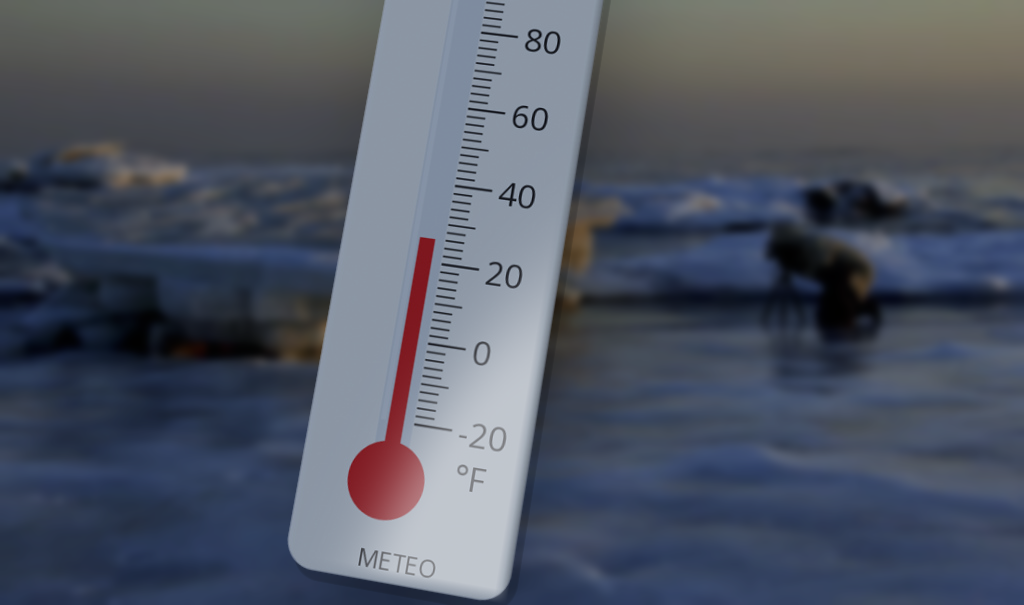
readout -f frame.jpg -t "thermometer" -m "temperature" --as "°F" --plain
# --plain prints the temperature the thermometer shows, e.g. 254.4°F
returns 26°F
